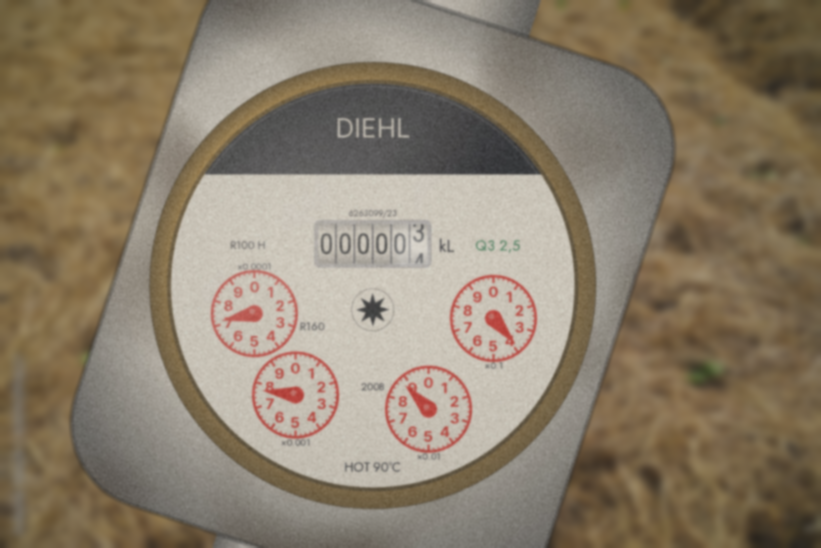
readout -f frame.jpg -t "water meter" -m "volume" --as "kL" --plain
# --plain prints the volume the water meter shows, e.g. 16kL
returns 3.3877kL
